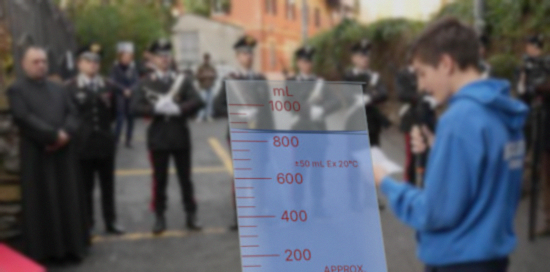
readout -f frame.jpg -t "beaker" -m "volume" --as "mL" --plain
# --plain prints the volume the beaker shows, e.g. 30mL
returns 850mL
